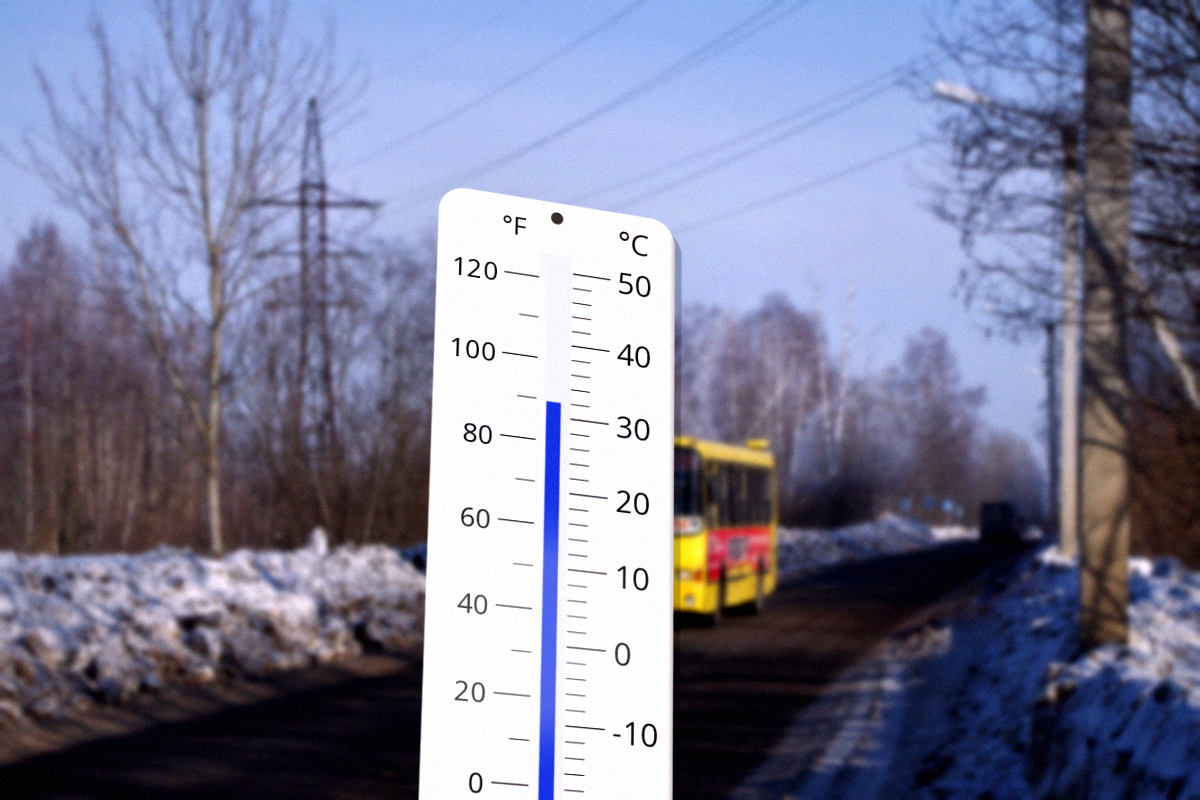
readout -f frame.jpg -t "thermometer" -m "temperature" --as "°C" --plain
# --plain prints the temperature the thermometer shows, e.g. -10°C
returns 32°C
